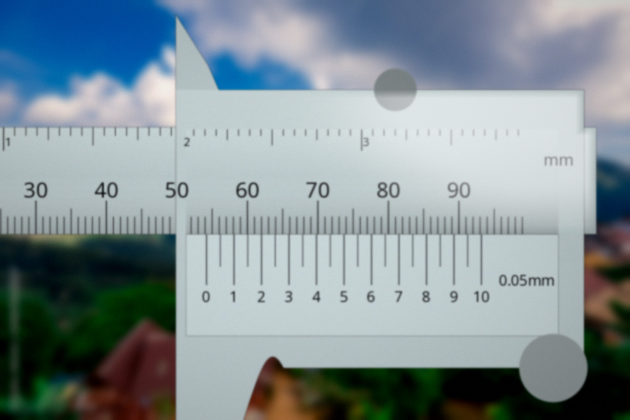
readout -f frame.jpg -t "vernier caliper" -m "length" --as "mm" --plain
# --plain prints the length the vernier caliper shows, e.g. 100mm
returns 54.2mm
